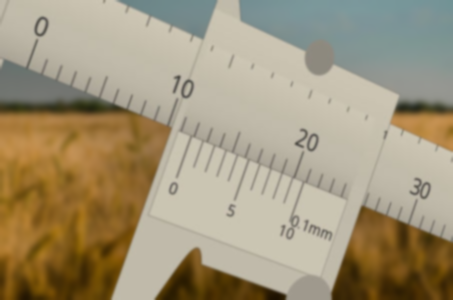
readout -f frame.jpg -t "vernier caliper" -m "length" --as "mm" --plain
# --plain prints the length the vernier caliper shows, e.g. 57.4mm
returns 11.8mm
